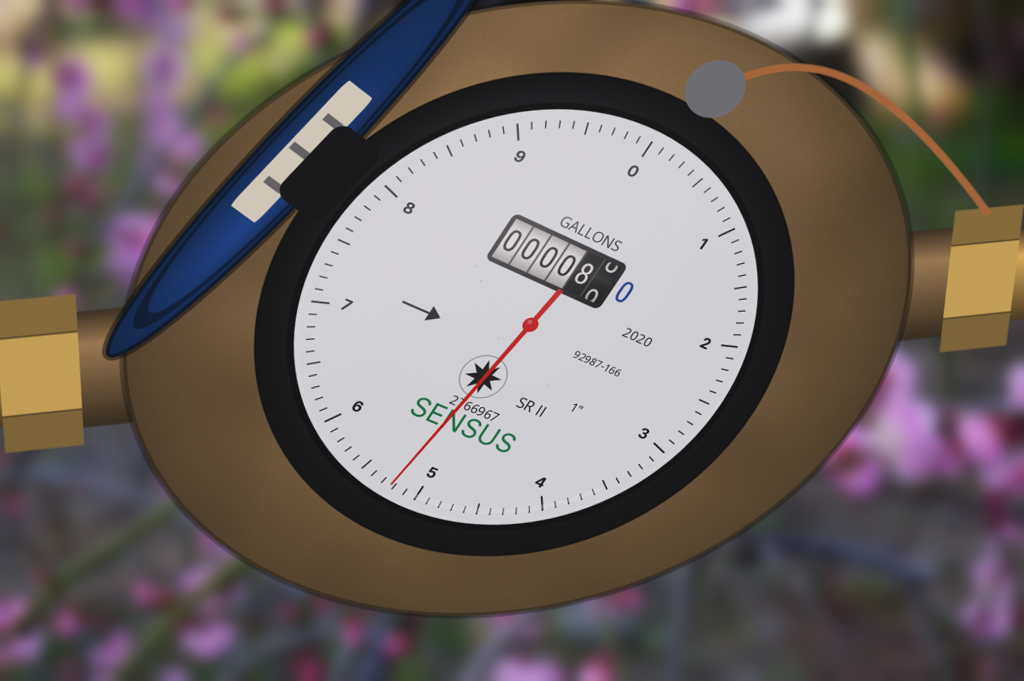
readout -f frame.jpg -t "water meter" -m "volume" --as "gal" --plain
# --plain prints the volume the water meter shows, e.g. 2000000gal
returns 885.2gal
